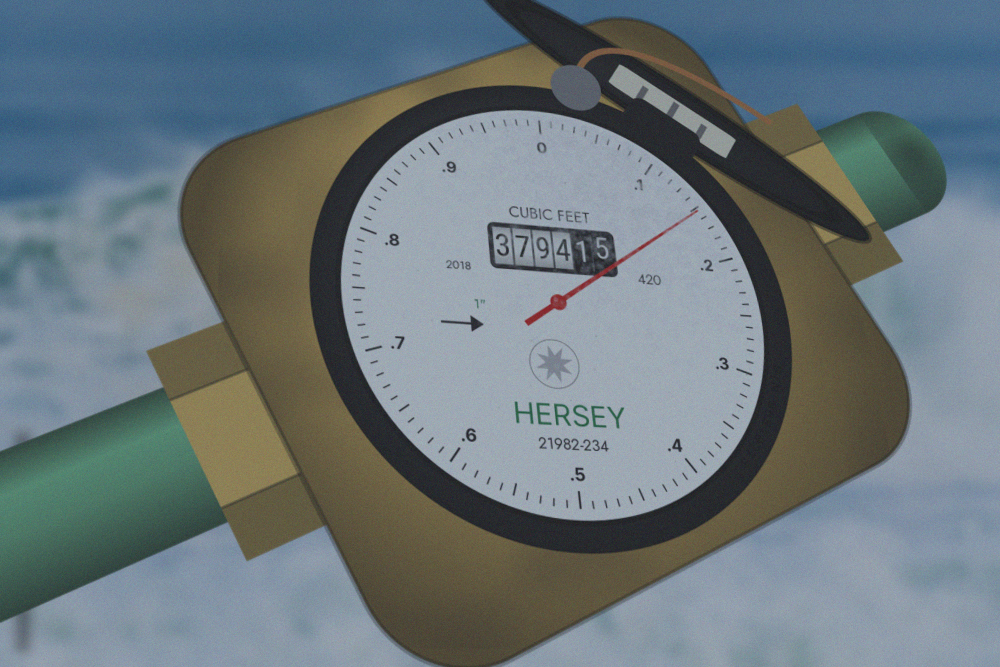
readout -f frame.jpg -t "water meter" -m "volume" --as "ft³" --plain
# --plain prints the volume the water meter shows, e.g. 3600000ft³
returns 379415.15ft³
